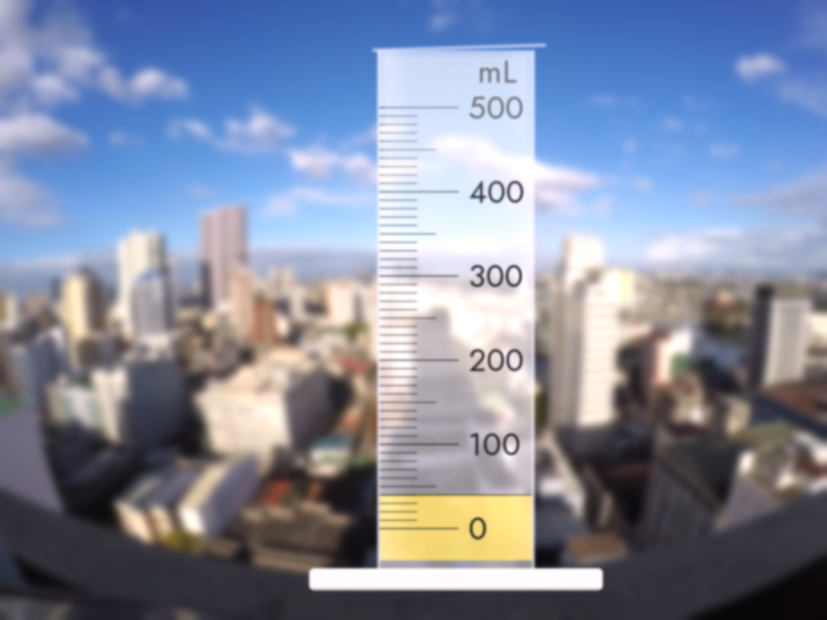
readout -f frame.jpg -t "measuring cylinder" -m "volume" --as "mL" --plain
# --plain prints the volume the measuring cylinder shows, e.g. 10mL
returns 40mL
